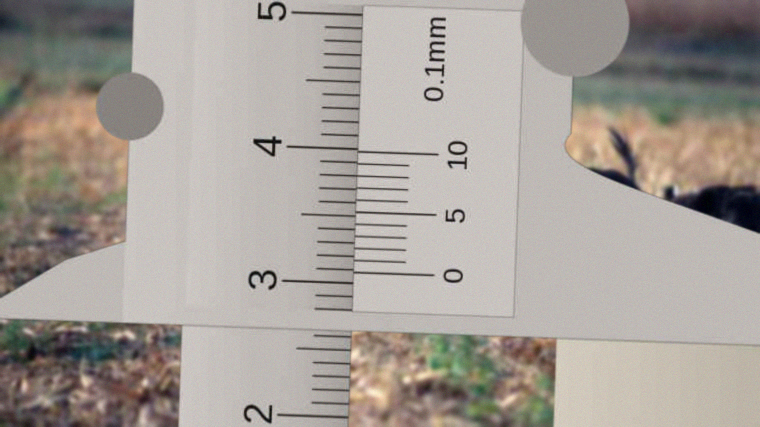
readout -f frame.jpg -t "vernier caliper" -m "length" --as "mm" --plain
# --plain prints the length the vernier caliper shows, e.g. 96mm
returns 30.8mm
